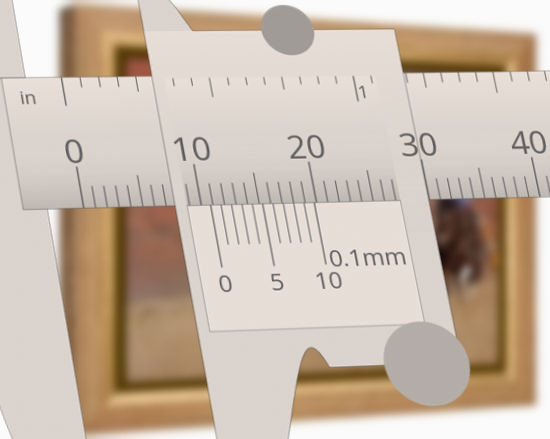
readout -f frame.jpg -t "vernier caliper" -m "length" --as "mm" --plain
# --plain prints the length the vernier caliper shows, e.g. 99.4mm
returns 10.8mm
